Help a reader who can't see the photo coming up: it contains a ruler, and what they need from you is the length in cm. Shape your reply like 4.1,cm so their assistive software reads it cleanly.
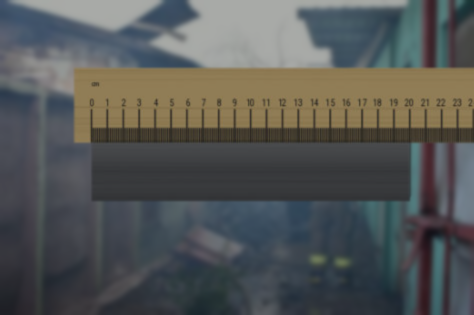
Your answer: 20,cm
